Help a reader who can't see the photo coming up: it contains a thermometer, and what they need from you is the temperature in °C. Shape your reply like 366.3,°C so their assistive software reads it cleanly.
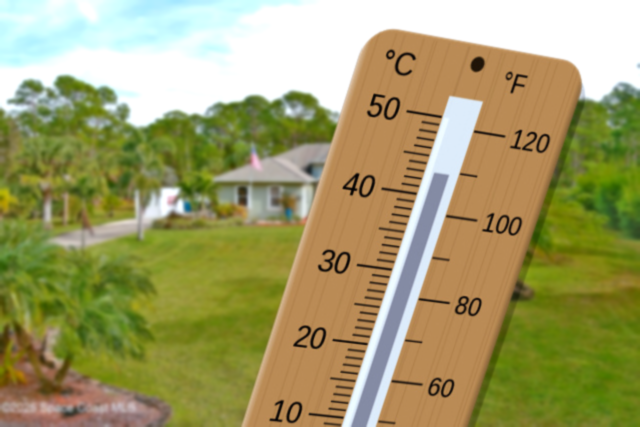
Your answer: 43,°C
